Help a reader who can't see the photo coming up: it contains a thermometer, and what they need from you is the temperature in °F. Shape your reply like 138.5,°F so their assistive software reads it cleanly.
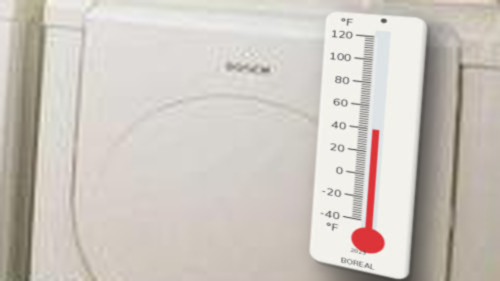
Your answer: 40,°F
